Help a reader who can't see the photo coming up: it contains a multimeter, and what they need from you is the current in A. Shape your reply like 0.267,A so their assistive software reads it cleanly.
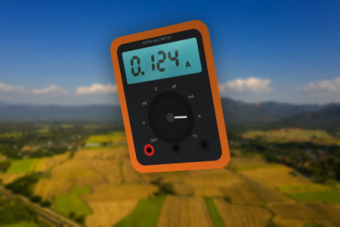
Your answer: 0.124,A
